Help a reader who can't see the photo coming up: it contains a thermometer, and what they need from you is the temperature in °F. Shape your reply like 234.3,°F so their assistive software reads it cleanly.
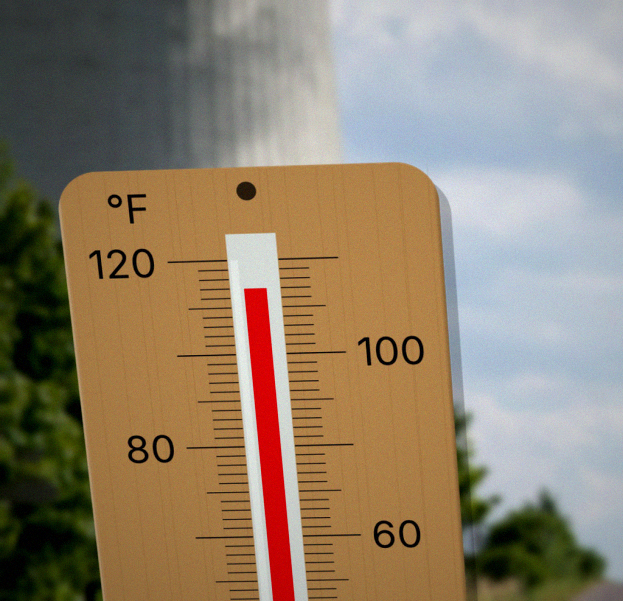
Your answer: 114,°F
